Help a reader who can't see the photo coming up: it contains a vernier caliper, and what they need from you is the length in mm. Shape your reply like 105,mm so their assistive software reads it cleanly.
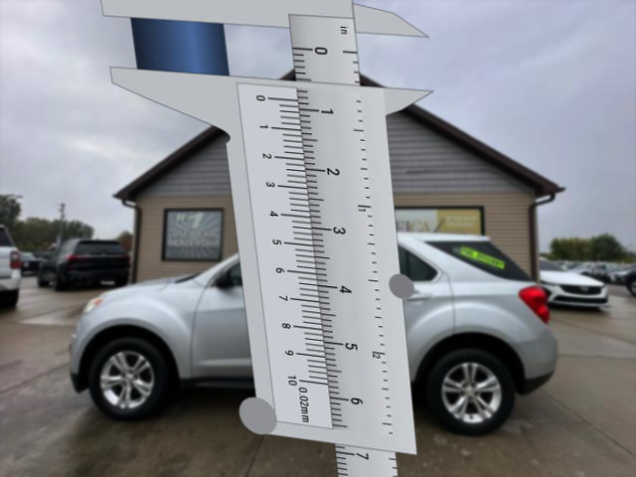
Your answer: 8.6,mm
